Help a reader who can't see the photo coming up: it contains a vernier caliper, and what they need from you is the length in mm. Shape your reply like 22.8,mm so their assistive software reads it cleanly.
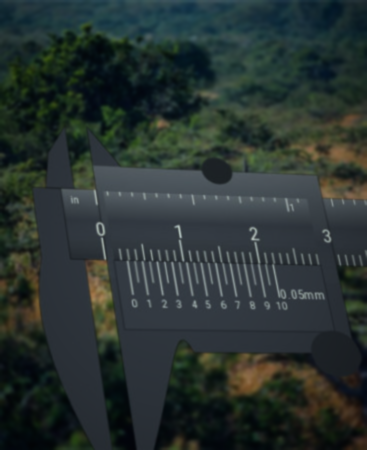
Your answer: 2.8,mm
